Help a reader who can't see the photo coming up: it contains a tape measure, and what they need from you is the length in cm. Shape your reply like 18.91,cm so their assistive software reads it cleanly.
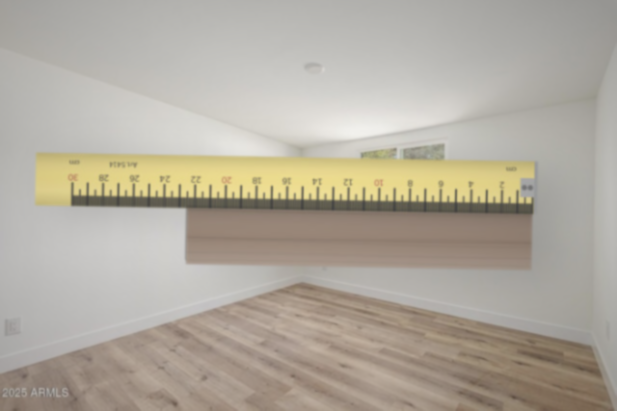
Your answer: 22.5,cm
